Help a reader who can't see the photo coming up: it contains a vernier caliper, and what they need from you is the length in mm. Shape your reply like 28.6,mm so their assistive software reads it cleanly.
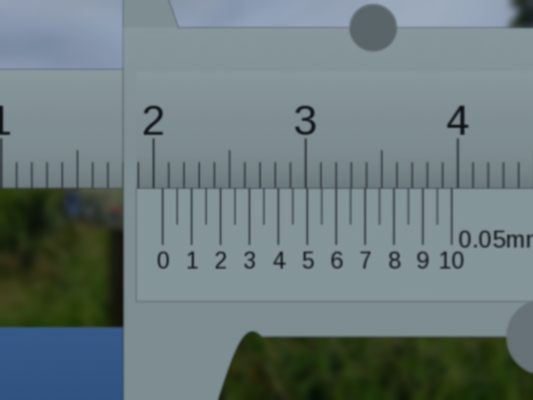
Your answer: 20.6,mm
